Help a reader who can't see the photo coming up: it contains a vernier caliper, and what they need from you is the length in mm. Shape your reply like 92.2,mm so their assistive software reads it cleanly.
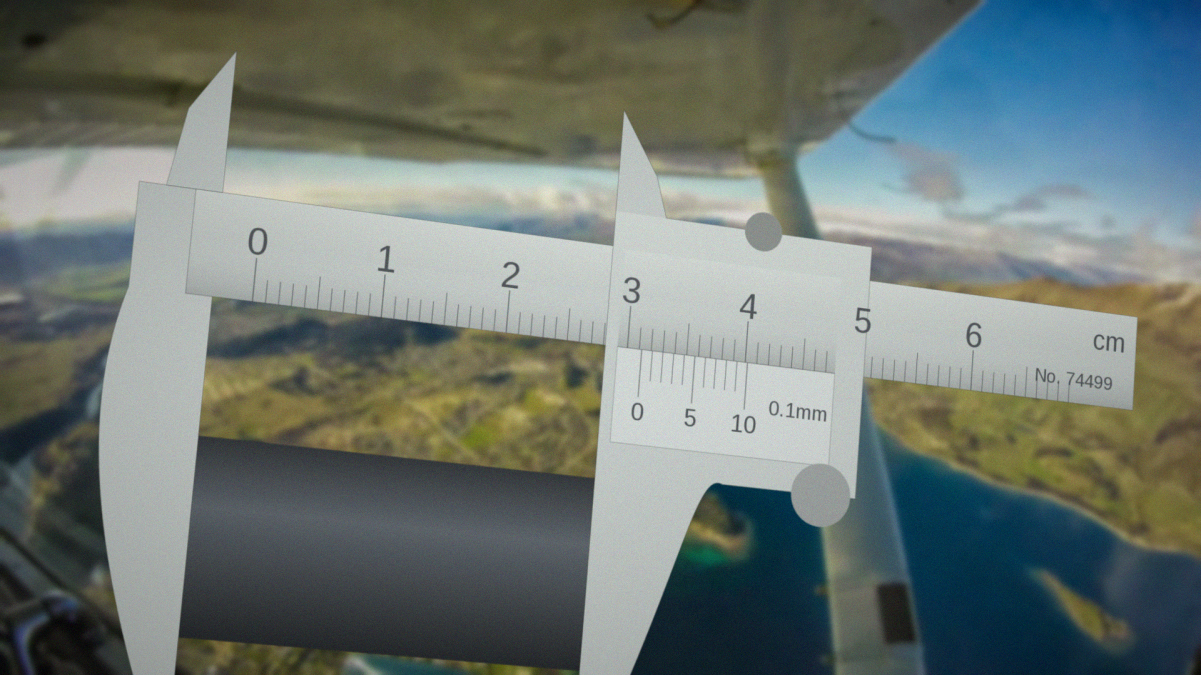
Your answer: 31.2,mm
